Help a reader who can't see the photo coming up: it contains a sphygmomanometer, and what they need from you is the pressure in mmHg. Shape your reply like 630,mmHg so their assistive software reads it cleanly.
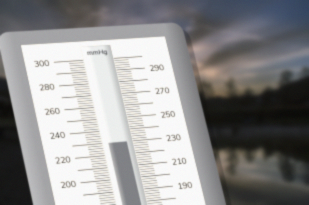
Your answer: 230,mmHg
